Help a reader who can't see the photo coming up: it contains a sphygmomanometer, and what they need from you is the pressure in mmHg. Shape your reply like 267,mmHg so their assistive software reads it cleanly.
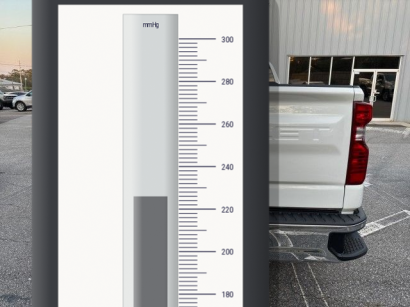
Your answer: 226,mmHg
